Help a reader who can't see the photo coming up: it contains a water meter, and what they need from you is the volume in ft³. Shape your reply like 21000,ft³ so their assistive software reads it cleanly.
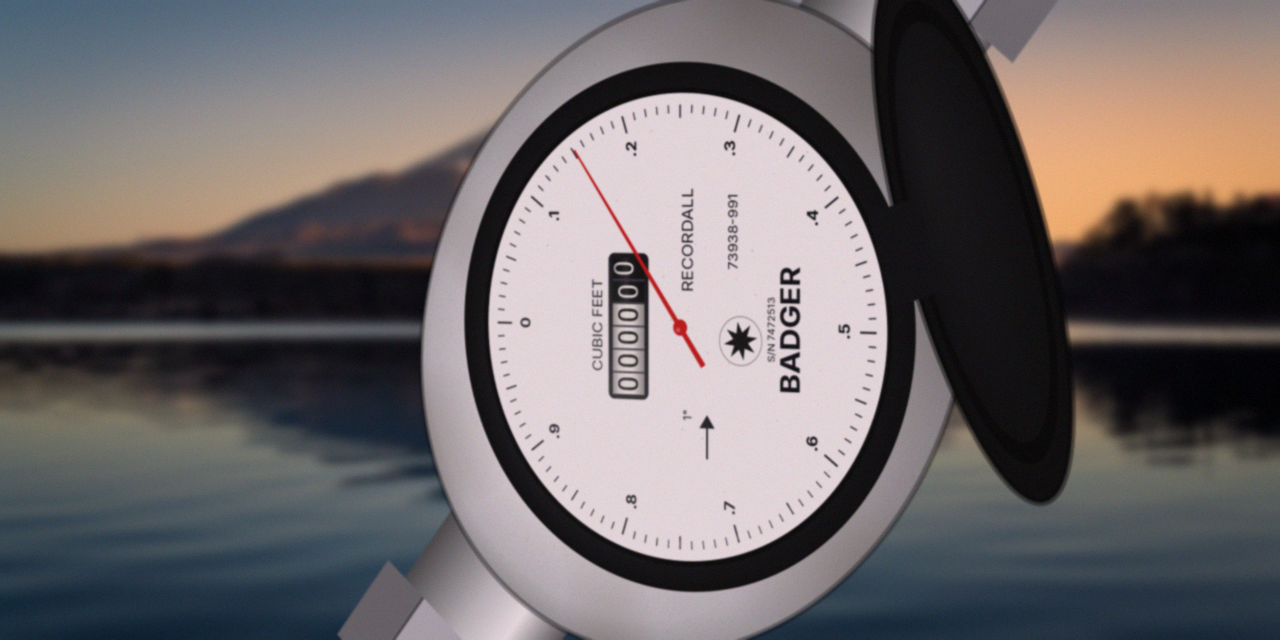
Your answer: 0.15,ft³
